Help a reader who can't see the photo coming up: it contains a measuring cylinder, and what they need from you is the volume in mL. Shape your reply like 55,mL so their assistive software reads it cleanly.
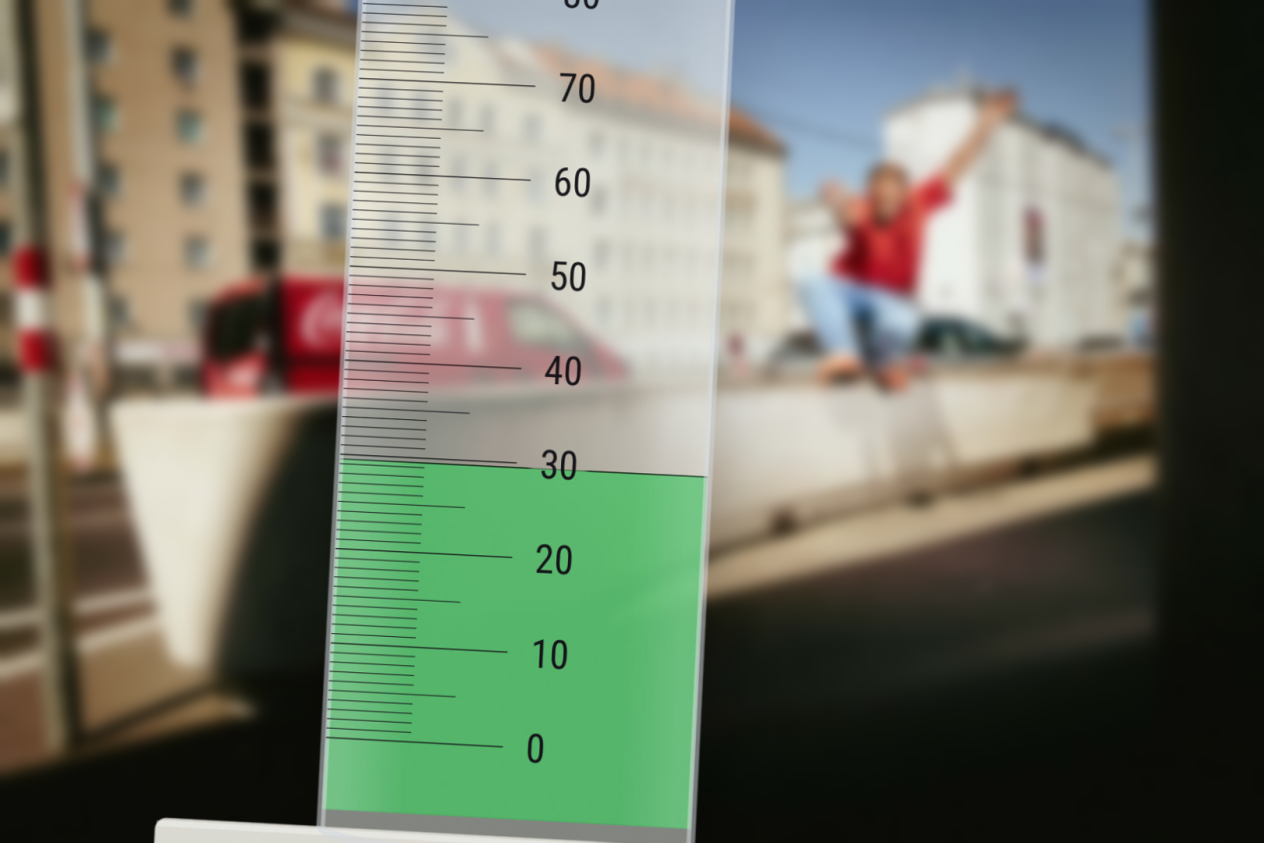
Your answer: 29.5,mL
